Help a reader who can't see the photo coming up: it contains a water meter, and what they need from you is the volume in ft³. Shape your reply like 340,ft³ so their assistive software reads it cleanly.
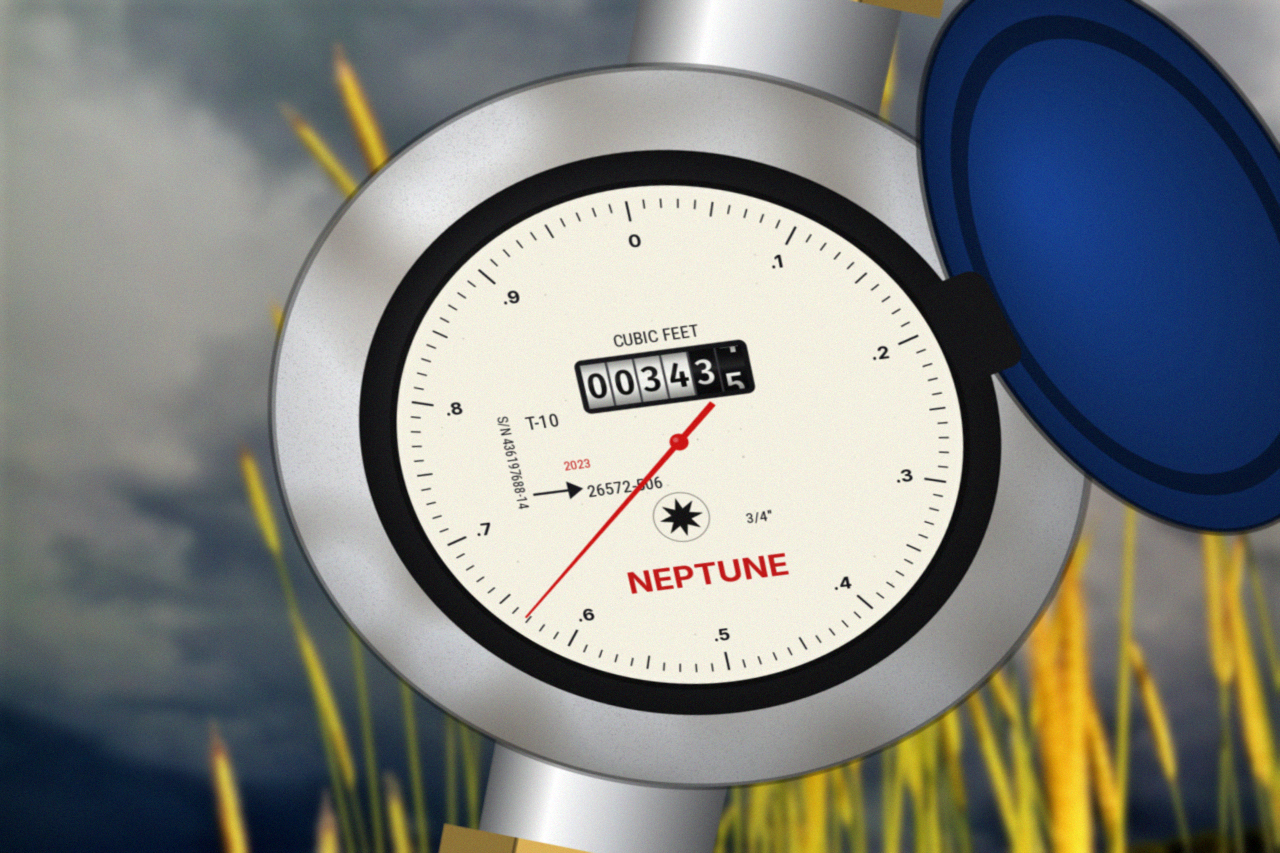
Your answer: 3434.63,ft³
